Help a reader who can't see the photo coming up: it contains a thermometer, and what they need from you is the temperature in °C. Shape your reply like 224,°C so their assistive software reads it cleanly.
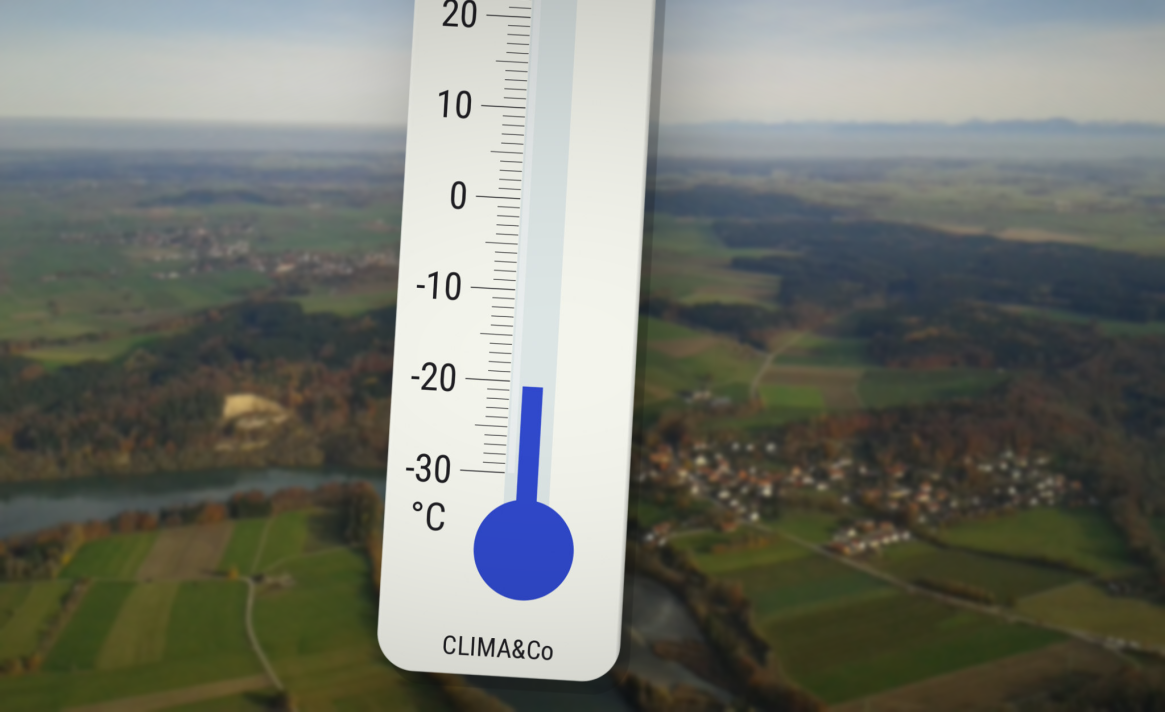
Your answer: -20.5,°C
